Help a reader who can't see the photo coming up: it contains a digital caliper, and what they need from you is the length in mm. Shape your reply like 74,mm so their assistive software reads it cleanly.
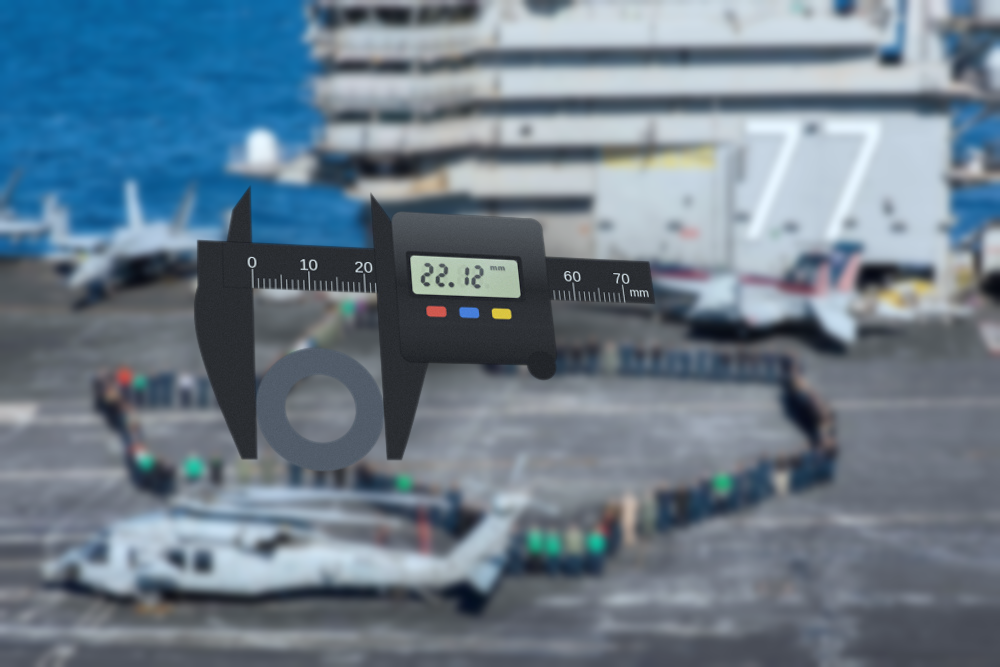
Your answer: 22.12,mm
